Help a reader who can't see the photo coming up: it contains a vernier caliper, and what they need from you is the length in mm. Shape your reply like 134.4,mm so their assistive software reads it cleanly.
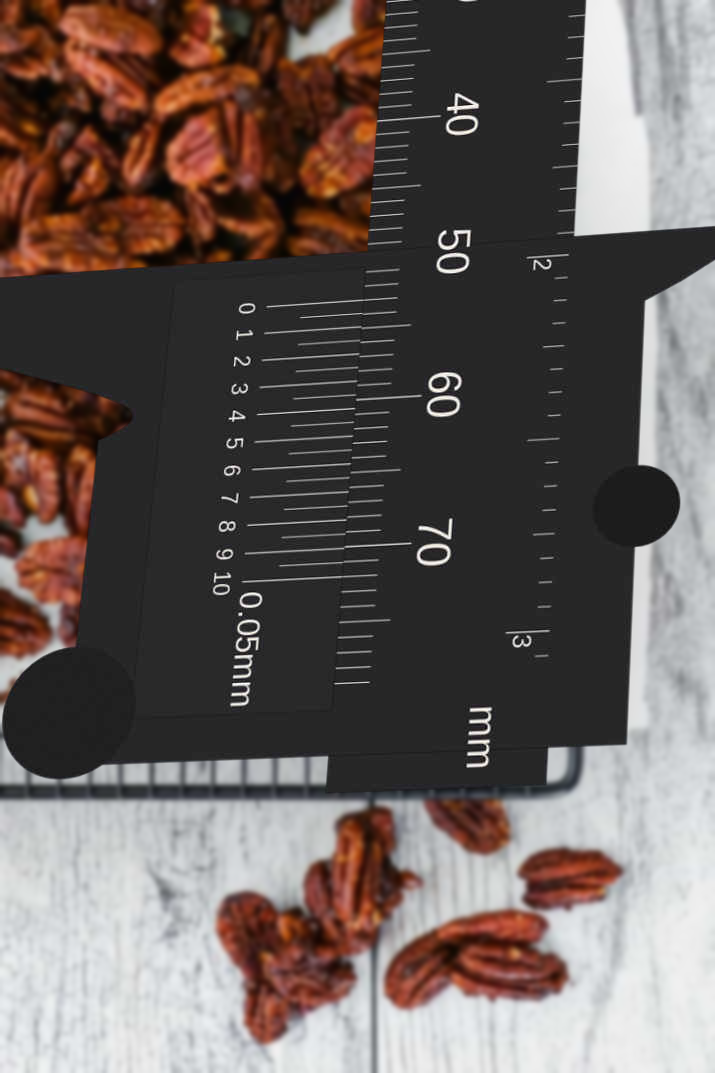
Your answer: 53.0,mm
